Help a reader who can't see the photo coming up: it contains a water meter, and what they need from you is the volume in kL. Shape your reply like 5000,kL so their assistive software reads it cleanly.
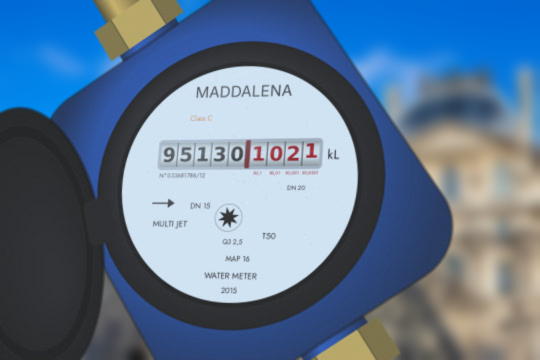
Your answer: 95130.1021,kL
